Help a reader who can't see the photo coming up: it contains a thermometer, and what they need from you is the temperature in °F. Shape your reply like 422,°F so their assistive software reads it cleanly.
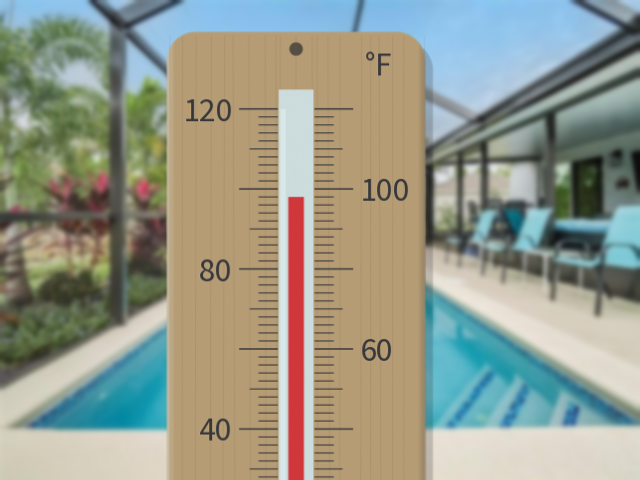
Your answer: 98,°F
